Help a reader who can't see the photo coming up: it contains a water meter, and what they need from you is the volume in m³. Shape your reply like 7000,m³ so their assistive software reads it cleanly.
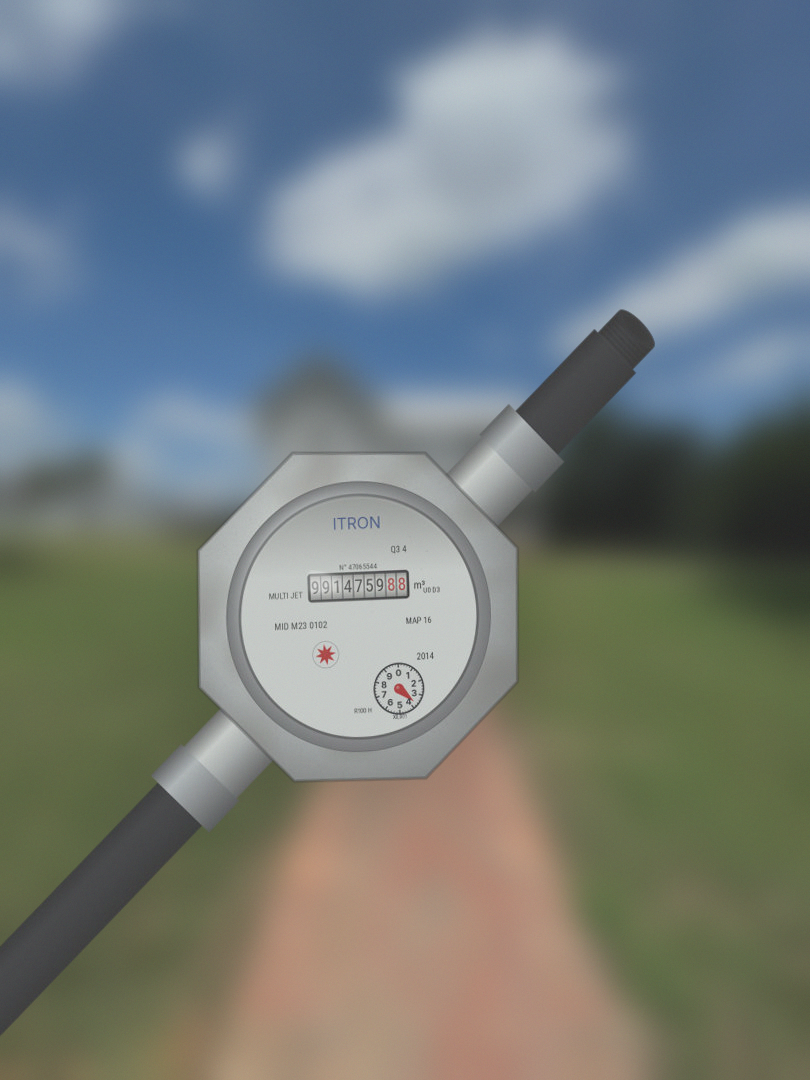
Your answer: 9914759.883,m³
